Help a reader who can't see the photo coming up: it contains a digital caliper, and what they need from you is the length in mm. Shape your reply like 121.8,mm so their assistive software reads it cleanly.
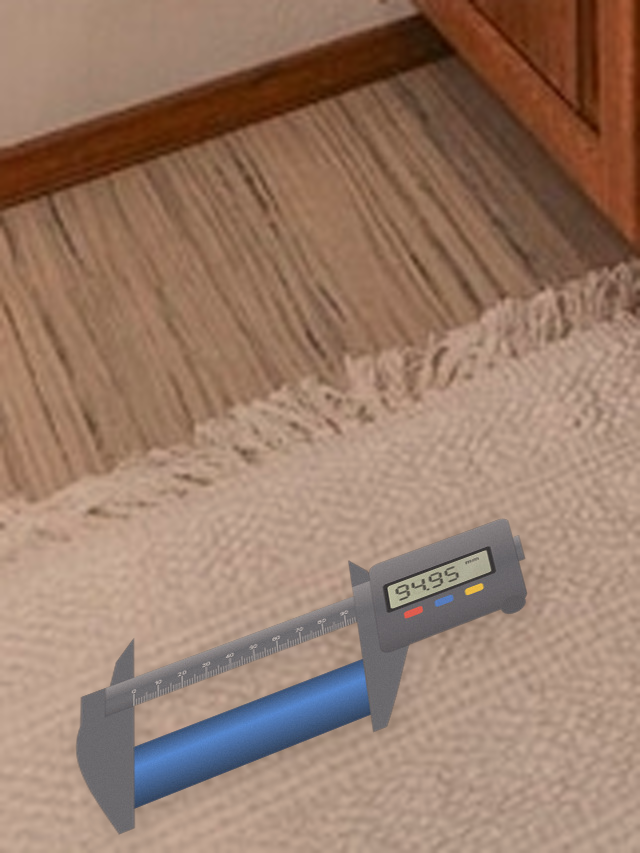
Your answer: 94.95,mm
